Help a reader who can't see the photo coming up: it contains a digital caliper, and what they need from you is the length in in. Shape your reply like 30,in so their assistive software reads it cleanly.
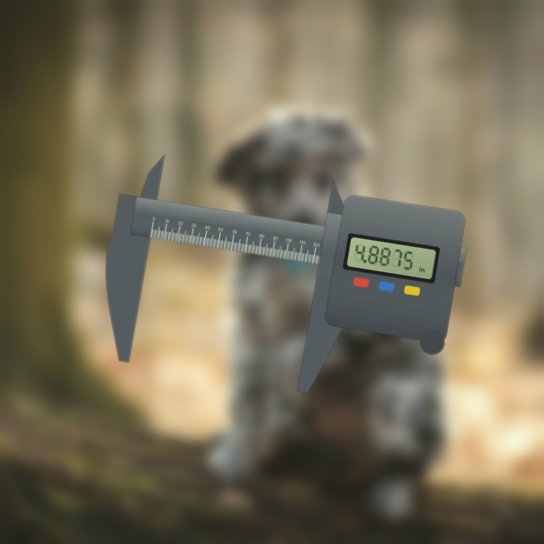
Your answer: 4.8875,in
